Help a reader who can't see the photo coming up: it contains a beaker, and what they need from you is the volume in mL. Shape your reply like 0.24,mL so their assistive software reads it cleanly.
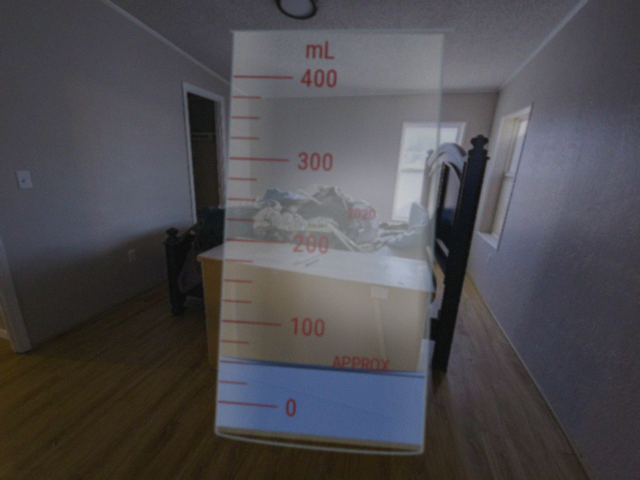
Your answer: 50,mL
